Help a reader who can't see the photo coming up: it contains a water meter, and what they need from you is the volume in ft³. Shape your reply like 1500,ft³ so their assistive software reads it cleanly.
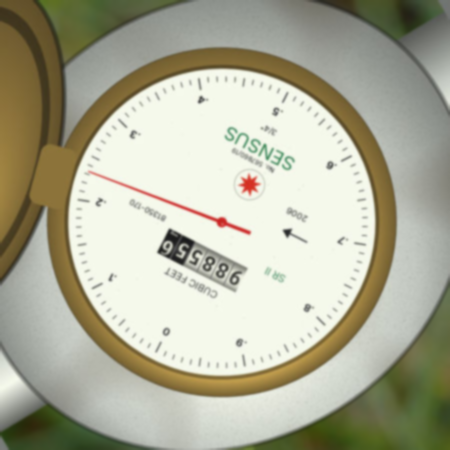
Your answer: 988556.23,ft³
